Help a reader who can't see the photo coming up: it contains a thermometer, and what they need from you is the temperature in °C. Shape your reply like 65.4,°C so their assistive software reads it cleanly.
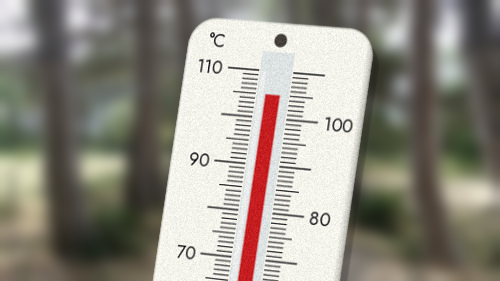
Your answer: 105,°C
